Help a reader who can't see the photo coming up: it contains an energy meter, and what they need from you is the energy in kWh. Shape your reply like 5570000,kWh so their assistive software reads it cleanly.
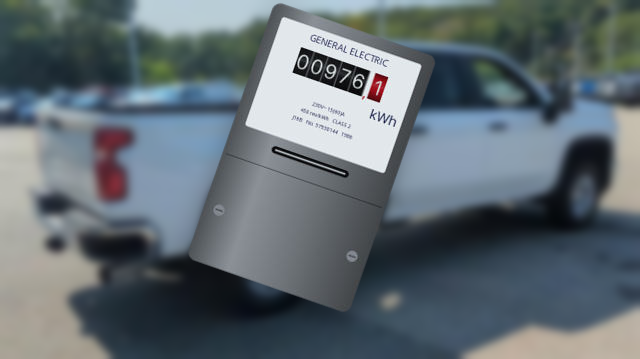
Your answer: 976.1,kWh
